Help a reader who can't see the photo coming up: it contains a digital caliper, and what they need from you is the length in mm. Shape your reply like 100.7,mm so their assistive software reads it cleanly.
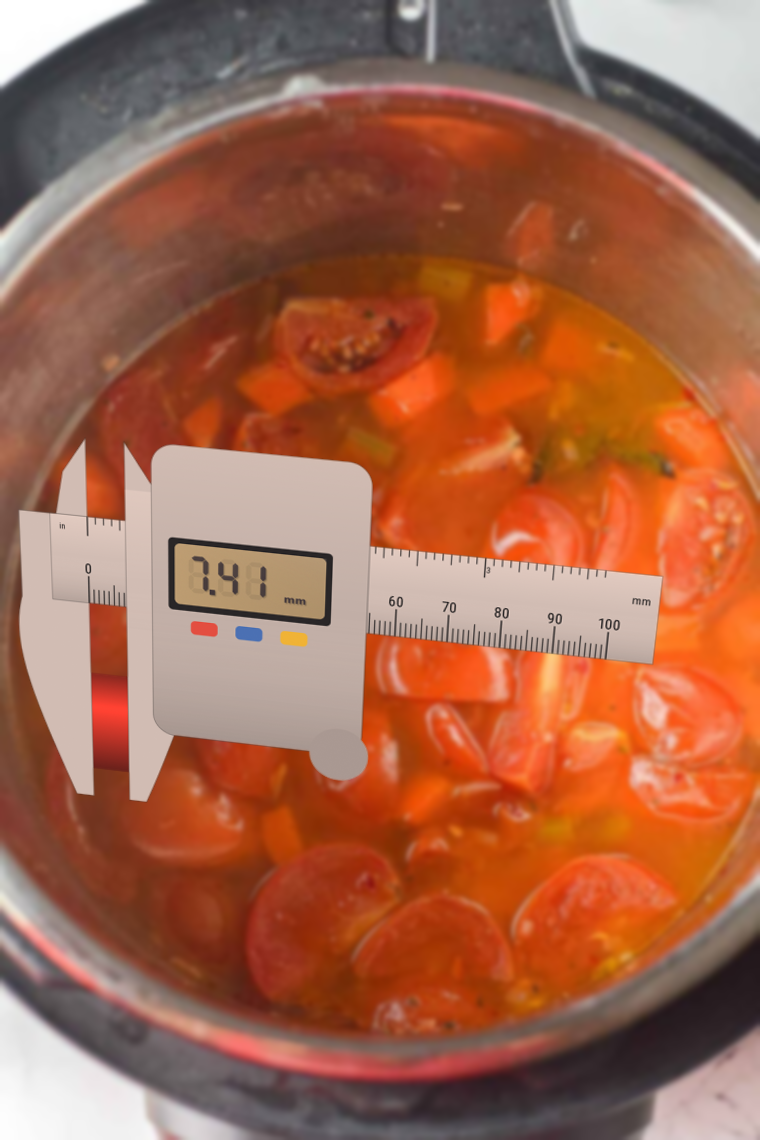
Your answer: 7.41,mm
